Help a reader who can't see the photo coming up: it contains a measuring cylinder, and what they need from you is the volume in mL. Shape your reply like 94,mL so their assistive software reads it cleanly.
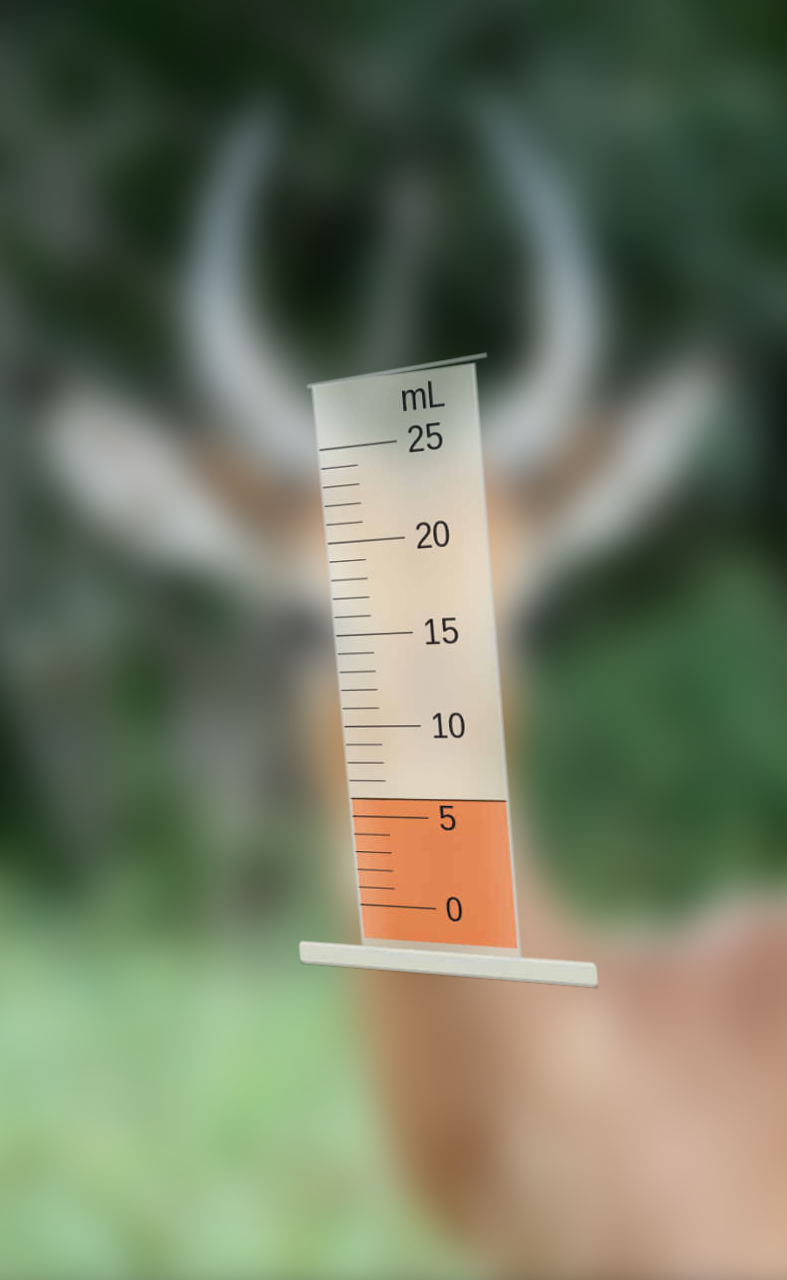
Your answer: 6,mL
